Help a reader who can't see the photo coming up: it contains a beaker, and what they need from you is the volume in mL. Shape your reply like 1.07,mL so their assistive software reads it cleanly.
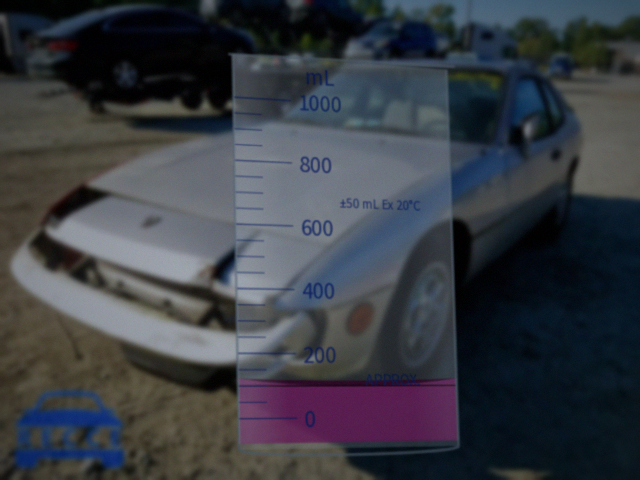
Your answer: 100,mL
